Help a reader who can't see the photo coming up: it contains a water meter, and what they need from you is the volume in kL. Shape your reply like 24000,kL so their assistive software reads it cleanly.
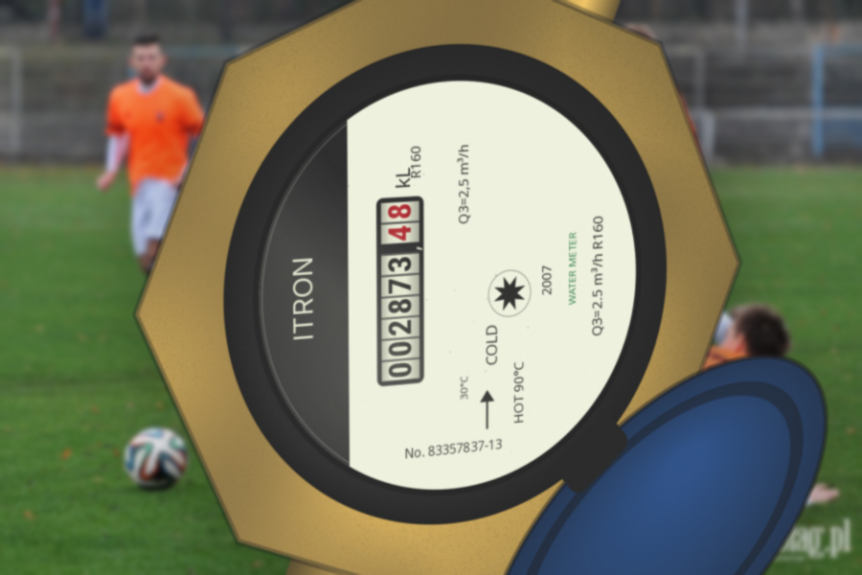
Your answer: 2873.48,kL
